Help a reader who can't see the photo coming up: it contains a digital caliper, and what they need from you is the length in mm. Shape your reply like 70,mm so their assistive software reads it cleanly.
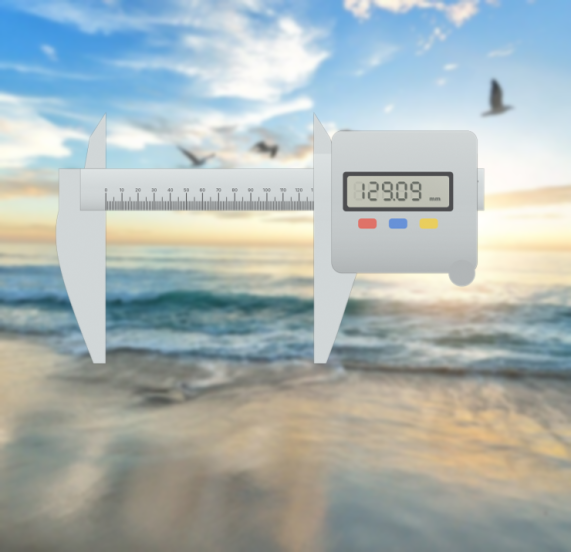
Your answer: 129.09,mm
